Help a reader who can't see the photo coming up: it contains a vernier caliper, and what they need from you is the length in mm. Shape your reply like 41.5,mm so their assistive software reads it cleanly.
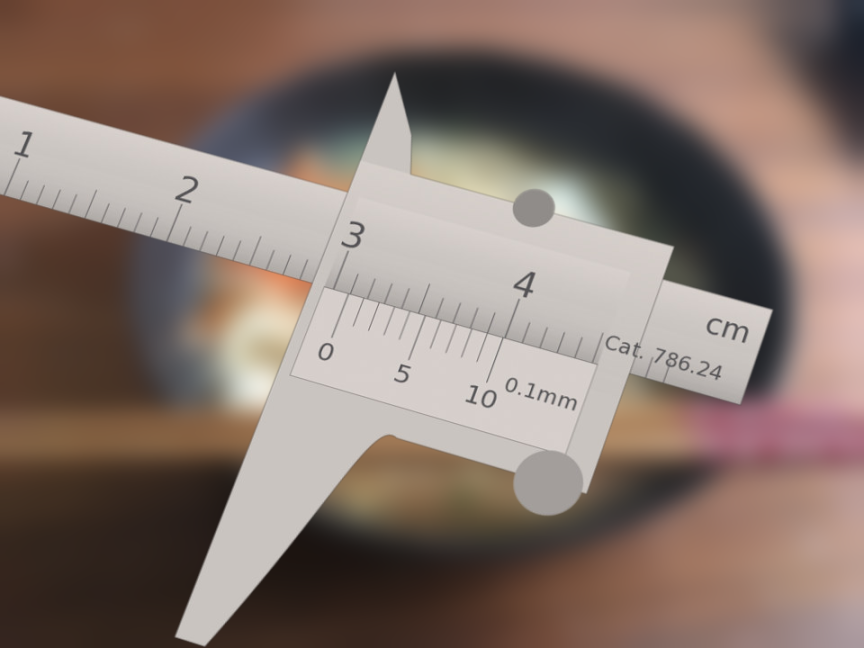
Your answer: 30.9,mm
